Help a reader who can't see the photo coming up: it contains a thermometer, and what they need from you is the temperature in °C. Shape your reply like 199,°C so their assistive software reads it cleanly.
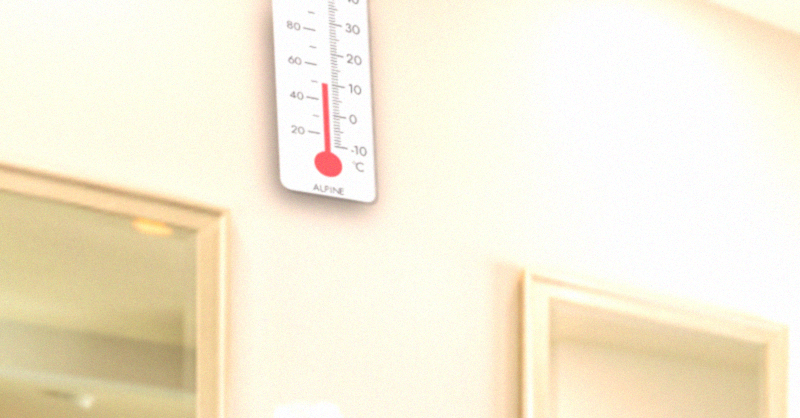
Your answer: 10,°C
